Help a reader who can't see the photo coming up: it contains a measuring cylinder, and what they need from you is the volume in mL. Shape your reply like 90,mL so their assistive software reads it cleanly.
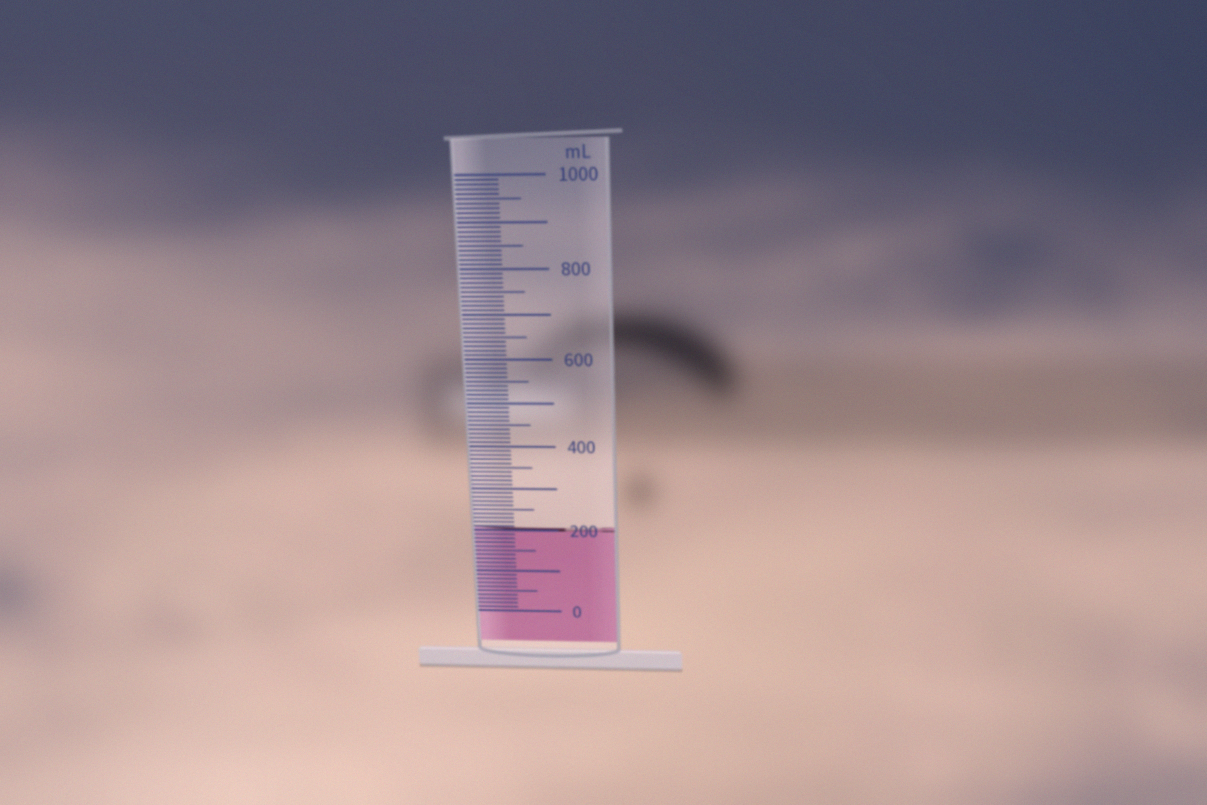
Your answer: 200,mL
